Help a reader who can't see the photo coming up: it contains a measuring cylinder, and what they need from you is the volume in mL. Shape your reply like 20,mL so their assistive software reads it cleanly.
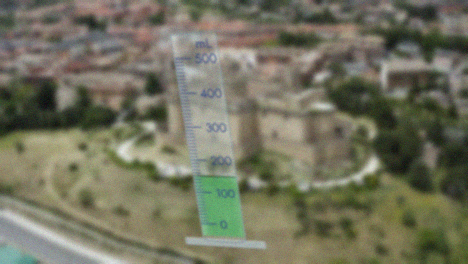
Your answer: 150,mL
